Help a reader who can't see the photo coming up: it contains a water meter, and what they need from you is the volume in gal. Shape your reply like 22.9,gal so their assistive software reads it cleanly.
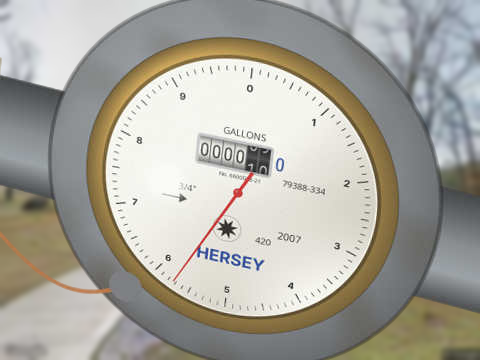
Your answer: 95.7,gal
